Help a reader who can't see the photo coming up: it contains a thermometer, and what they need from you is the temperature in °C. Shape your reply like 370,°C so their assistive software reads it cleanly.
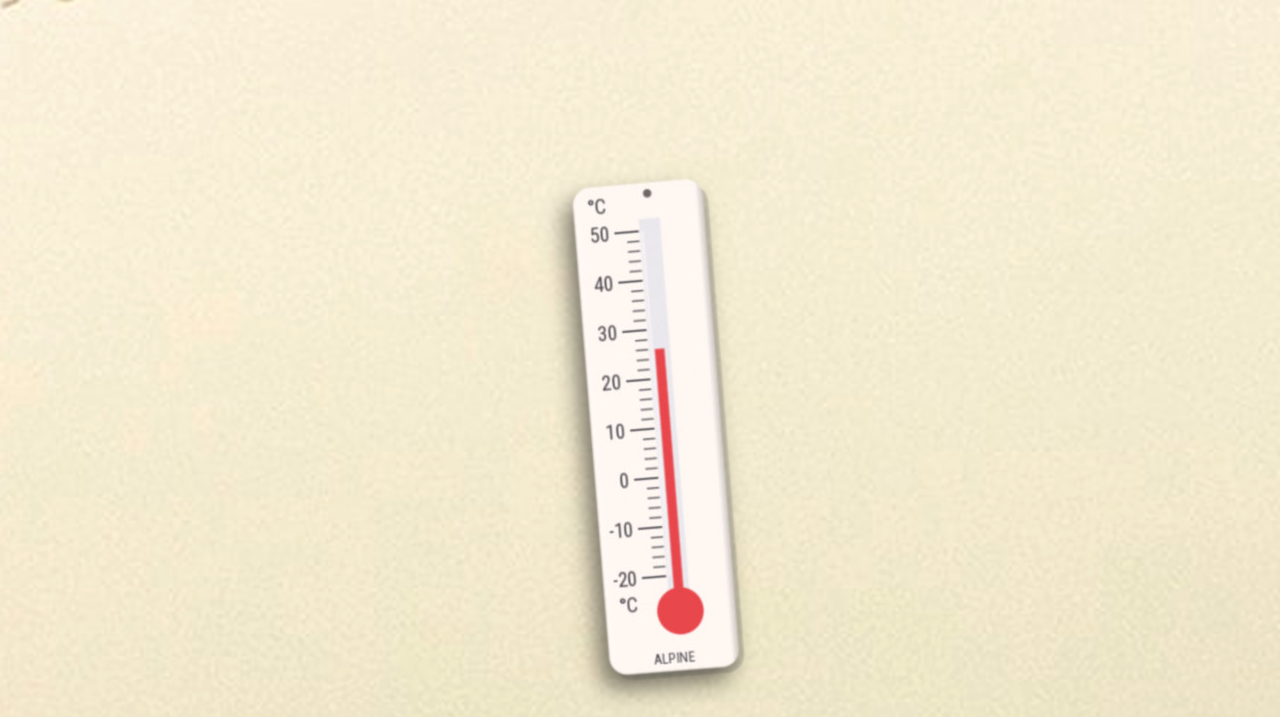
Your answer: 26,°C
